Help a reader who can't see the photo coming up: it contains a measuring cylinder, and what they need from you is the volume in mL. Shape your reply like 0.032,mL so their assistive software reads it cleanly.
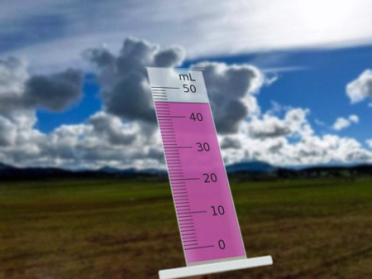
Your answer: 45,mL
